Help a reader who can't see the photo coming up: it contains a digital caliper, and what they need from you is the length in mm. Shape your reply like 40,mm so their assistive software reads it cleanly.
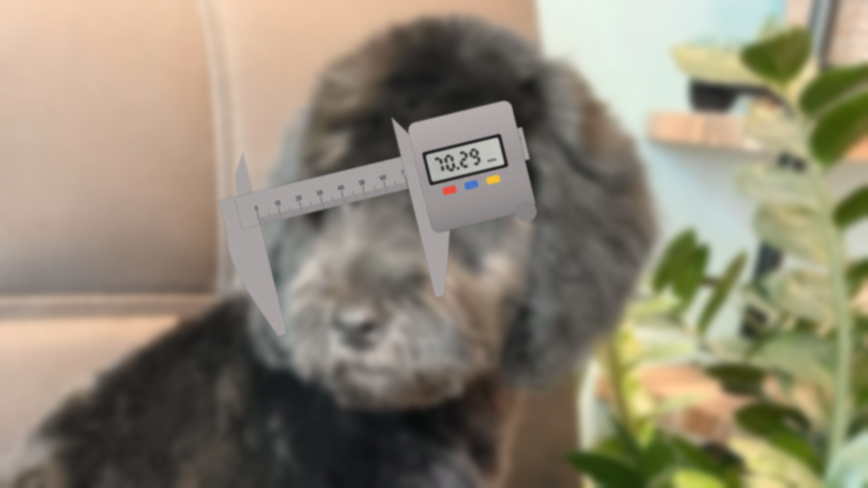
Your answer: 70.29,mm
